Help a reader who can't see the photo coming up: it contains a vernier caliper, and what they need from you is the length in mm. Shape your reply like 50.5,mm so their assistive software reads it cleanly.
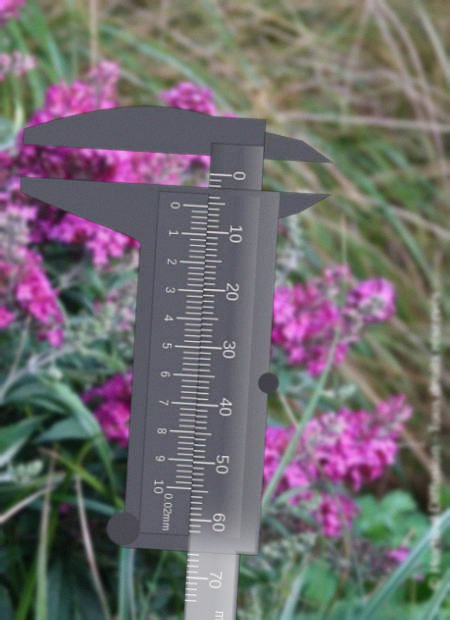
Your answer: 5.6,mm
